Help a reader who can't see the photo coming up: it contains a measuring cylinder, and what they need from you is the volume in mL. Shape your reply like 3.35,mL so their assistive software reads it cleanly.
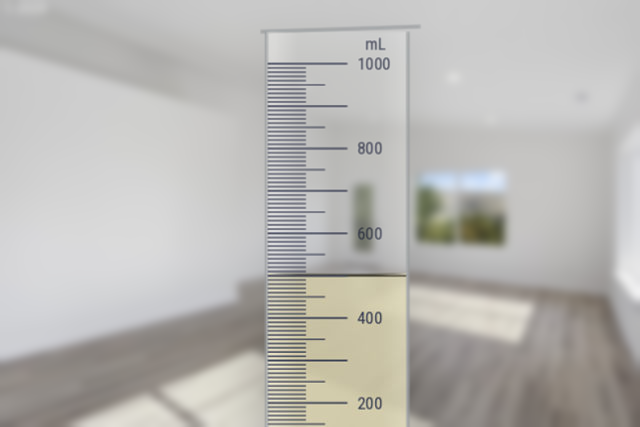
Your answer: 500,mL
